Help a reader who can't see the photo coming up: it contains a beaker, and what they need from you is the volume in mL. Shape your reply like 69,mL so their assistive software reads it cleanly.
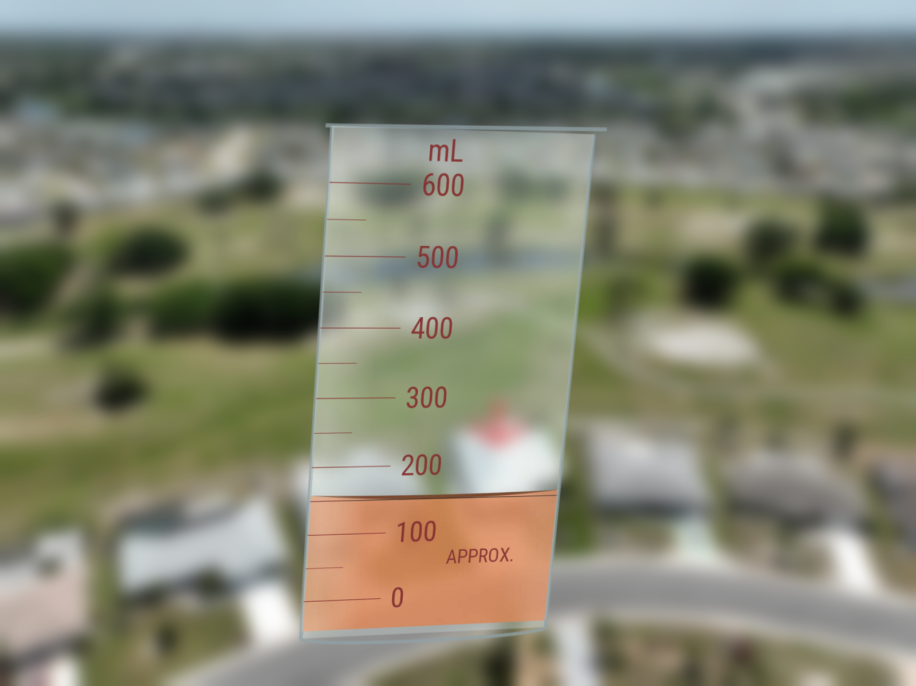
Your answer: 150,mL
